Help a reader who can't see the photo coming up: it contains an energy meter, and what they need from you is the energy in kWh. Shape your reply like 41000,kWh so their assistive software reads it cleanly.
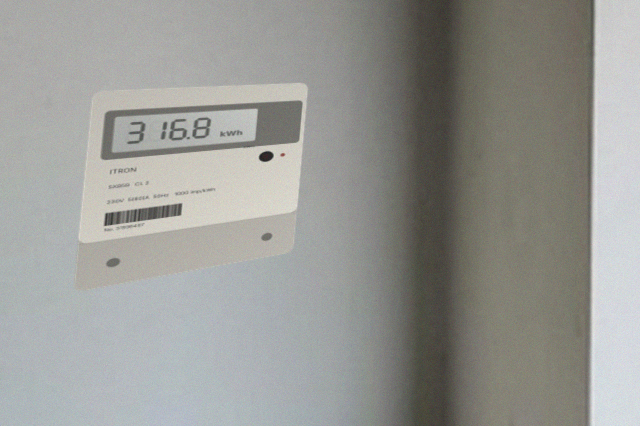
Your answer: 316.8,kWh
